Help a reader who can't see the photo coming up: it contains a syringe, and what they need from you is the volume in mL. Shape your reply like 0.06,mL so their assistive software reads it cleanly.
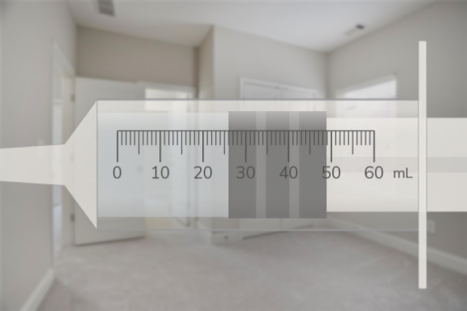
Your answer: 26,mL
